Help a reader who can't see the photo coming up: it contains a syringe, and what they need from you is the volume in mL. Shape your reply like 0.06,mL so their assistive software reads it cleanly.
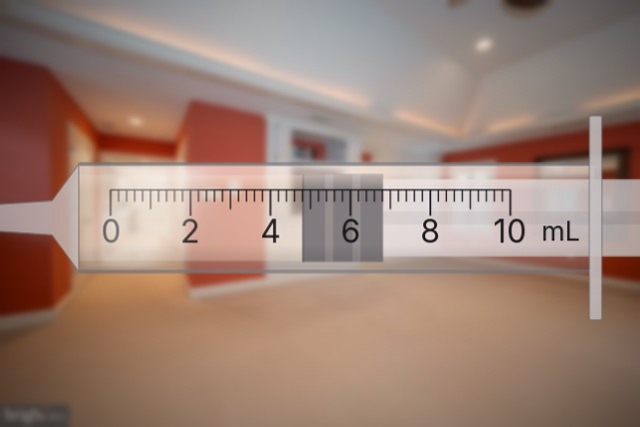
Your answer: 4.8,mL
